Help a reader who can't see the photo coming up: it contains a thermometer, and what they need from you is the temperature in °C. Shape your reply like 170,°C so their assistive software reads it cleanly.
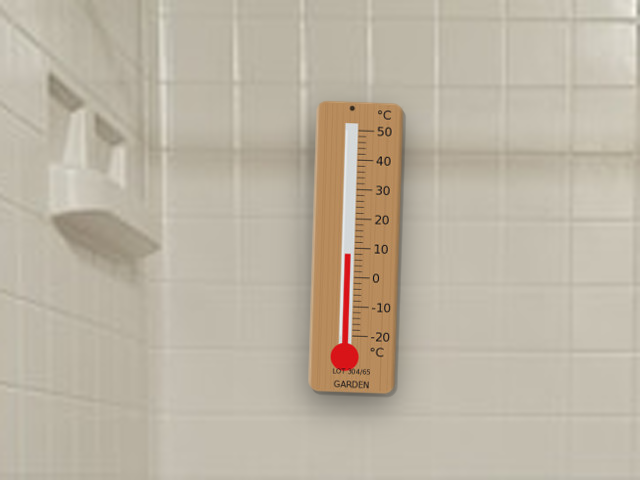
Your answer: 8,°C
